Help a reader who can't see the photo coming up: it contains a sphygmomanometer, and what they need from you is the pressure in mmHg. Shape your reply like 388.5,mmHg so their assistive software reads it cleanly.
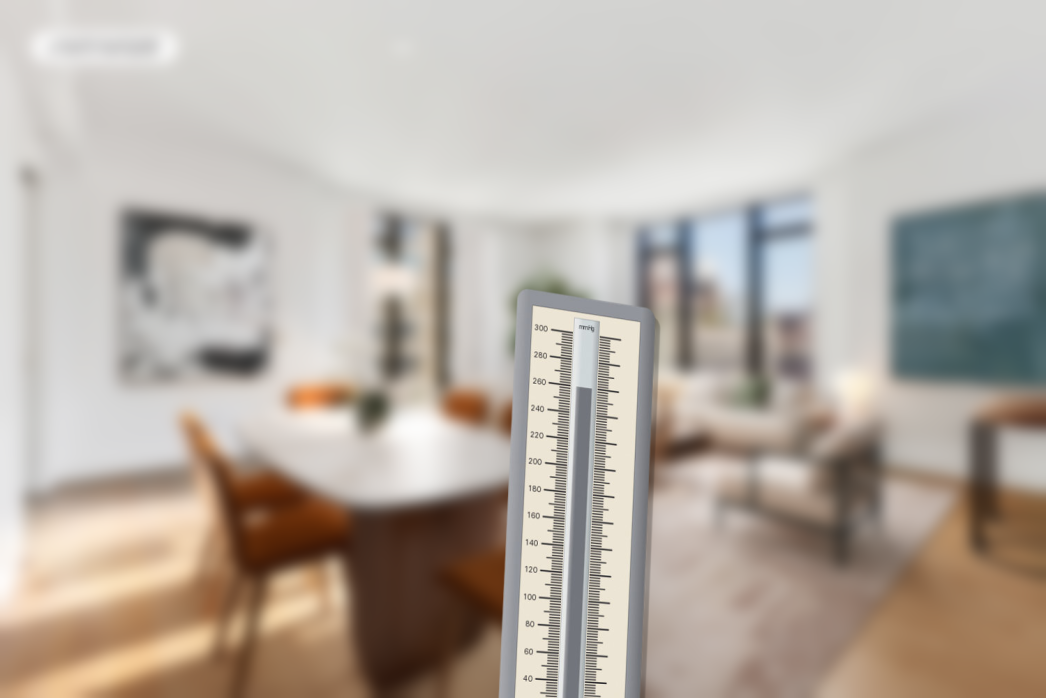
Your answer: 260,mmHg
